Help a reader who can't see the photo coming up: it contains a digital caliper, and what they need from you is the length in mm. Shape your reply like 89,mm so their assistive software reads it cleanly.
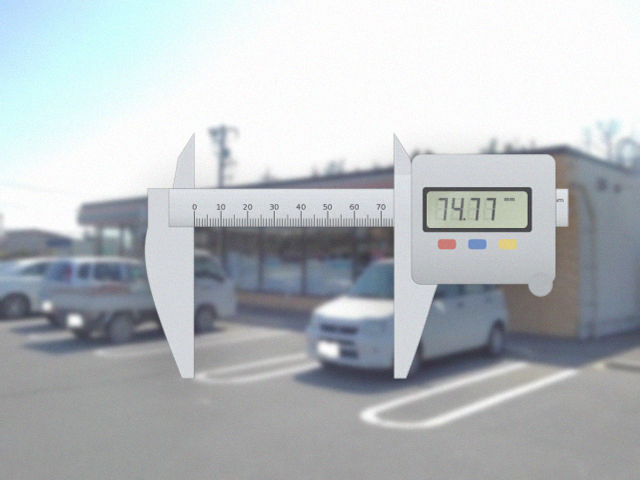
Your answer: 74.77,mm
